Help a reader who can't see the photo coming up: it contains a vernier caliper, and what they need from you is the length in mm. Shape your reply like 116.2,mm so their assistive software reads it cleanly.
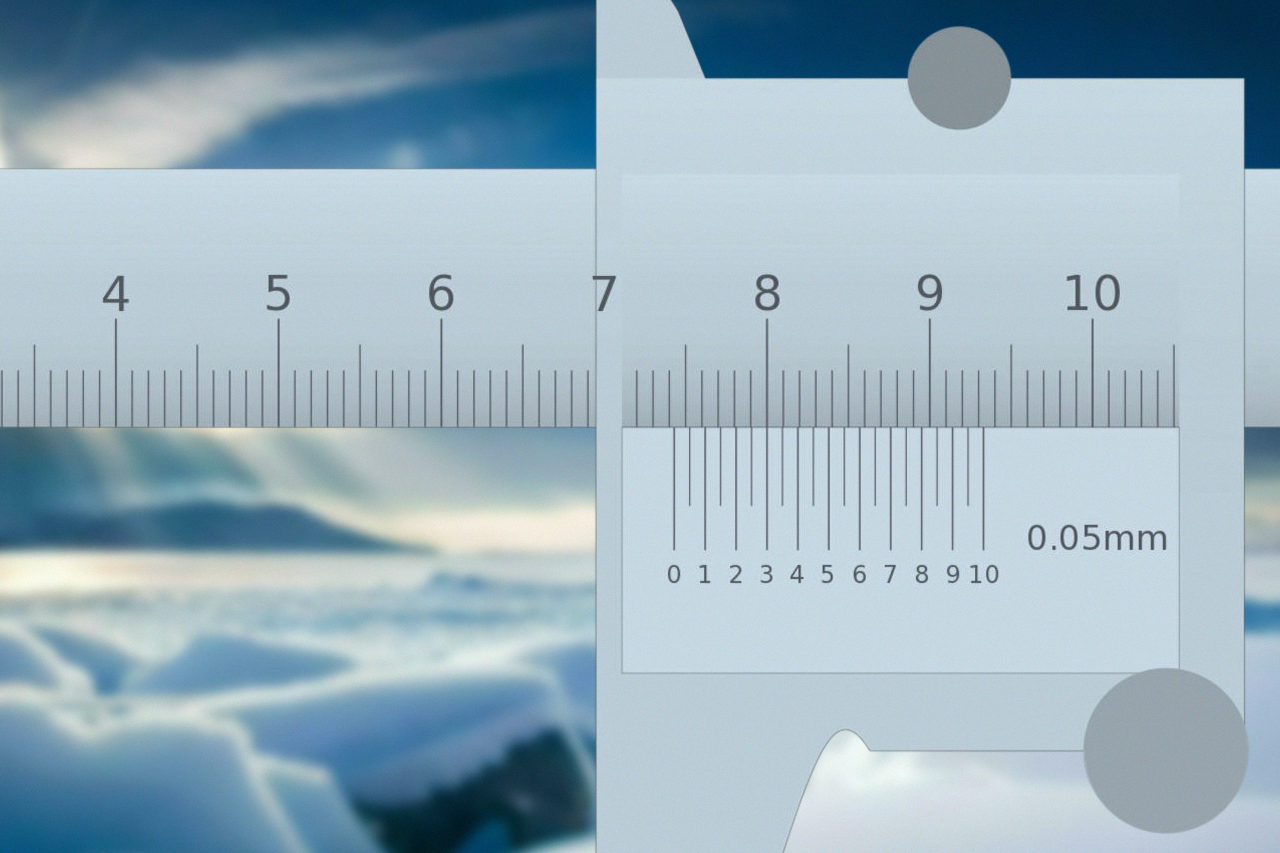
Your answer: 74.3,mm
